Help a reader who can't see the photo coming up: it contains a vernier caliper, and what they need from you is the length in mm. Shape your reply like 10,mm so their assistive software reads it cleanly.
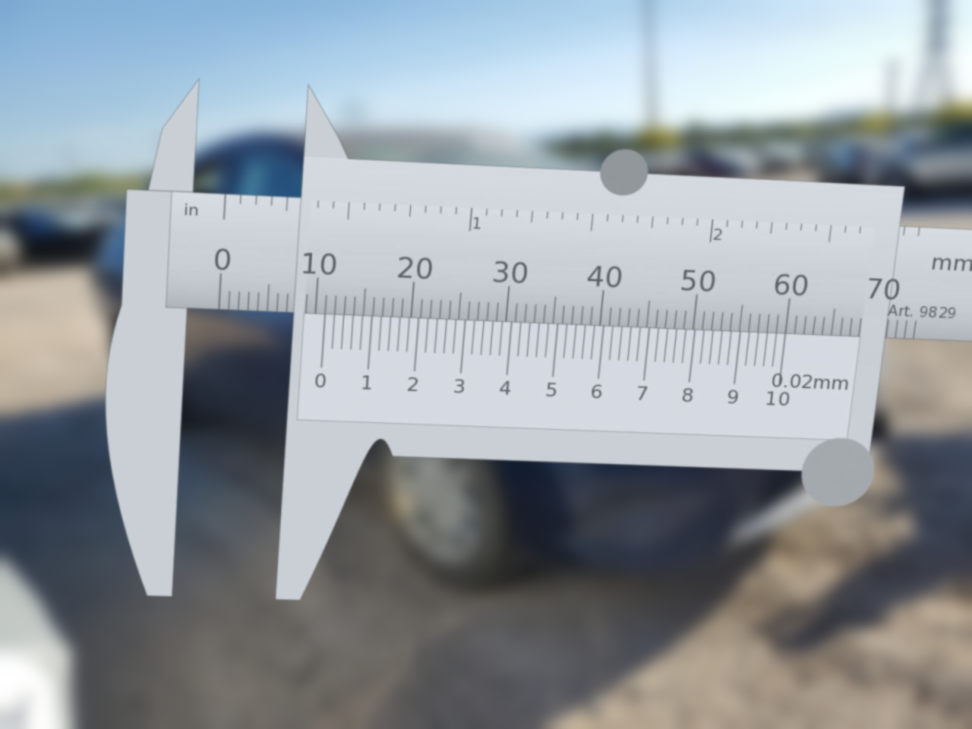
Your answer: 11.0,mm
